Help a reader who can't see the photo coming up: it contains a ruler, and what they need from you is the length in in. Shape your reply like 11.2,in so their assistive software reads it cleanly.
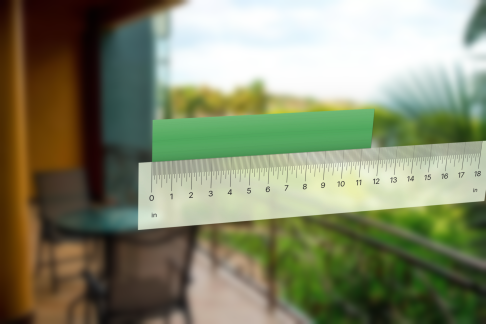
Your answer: 11.5,in
